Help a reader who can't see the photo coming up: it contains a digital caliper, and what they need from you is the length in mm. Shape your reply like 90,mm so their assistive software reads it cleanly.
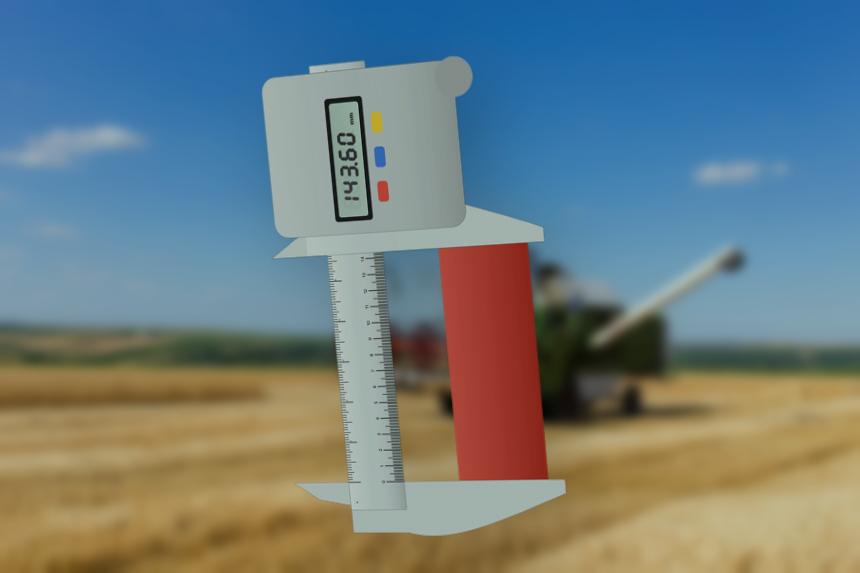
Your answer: 143.60,mm
